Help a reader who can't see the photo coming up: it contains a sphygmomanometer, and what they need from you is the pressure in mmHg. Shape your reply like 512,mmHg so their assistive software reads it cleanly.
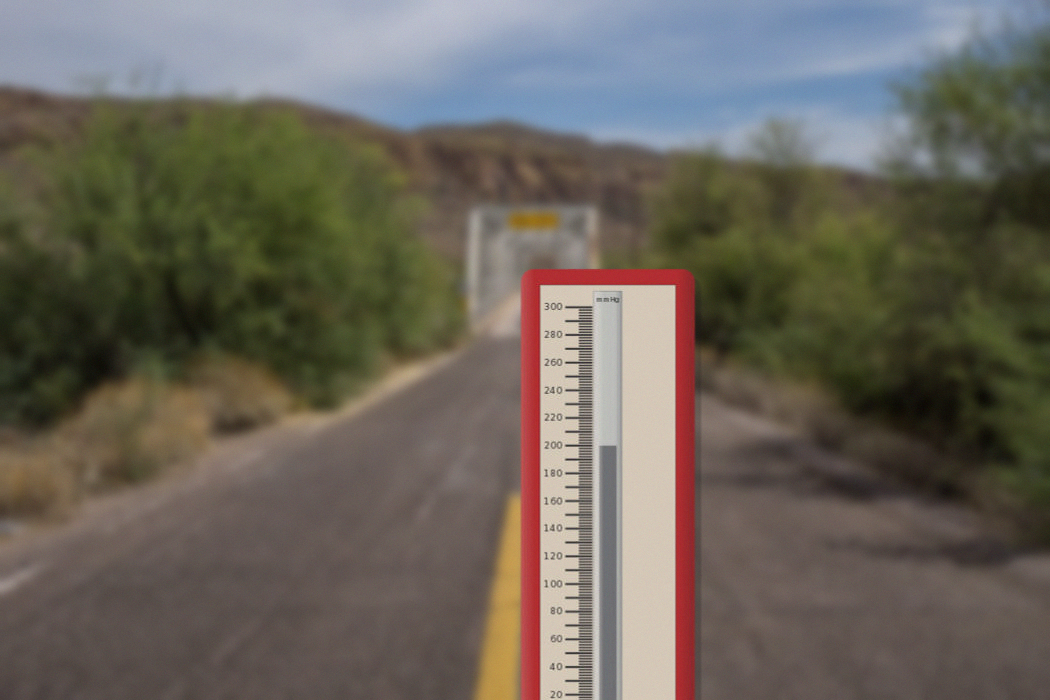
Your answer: 200,mmHg
